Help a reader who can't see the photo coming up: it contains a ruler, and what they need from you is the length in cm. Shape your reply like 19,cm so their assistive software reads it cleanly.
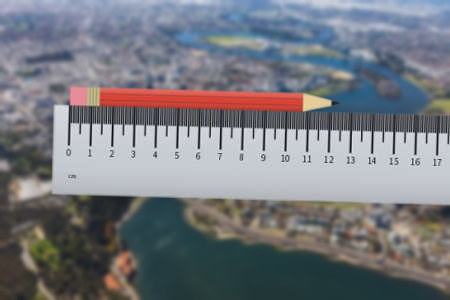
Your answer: 12.5,cm
